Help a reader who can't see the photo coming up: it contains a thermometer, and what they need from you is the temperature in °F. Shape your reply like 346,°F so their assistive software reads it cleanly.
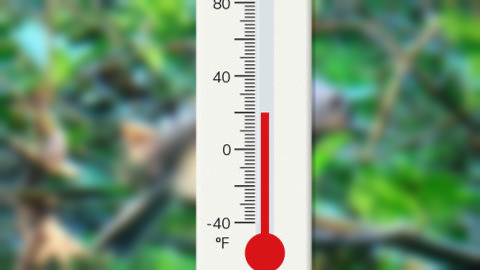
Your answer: 20,°F
